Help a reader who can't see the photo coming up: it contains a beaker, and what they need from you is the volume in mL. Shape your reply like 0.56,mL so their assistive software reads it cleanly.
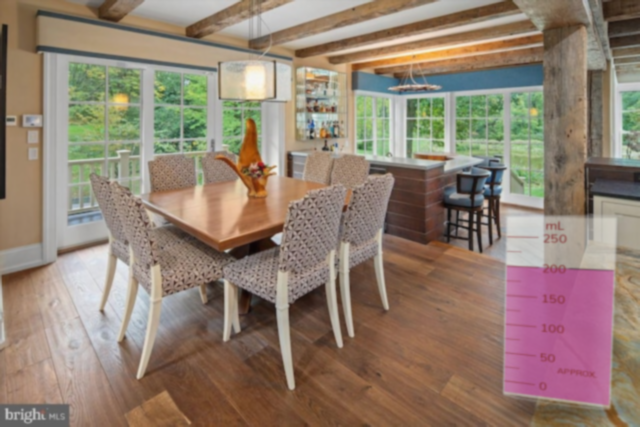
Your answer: 200,mL
